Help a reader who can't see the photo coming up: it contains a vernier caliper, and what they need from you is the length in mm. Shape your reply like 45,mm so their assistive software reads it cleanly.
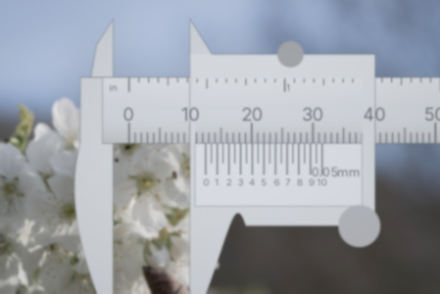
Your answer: 12.5,mm
